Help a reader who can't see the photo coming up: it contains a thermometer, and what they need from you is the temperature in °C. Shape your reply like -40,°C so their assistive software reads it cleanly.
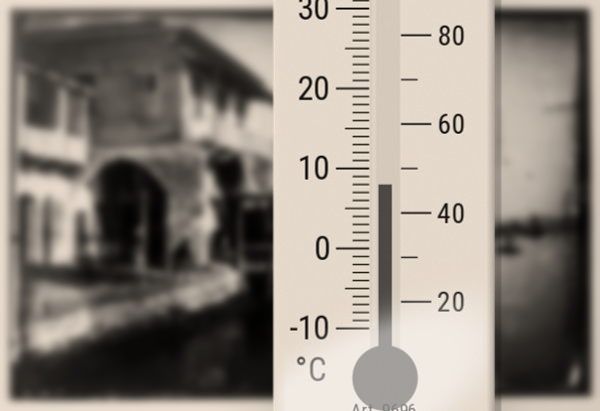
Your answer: 8,°C
